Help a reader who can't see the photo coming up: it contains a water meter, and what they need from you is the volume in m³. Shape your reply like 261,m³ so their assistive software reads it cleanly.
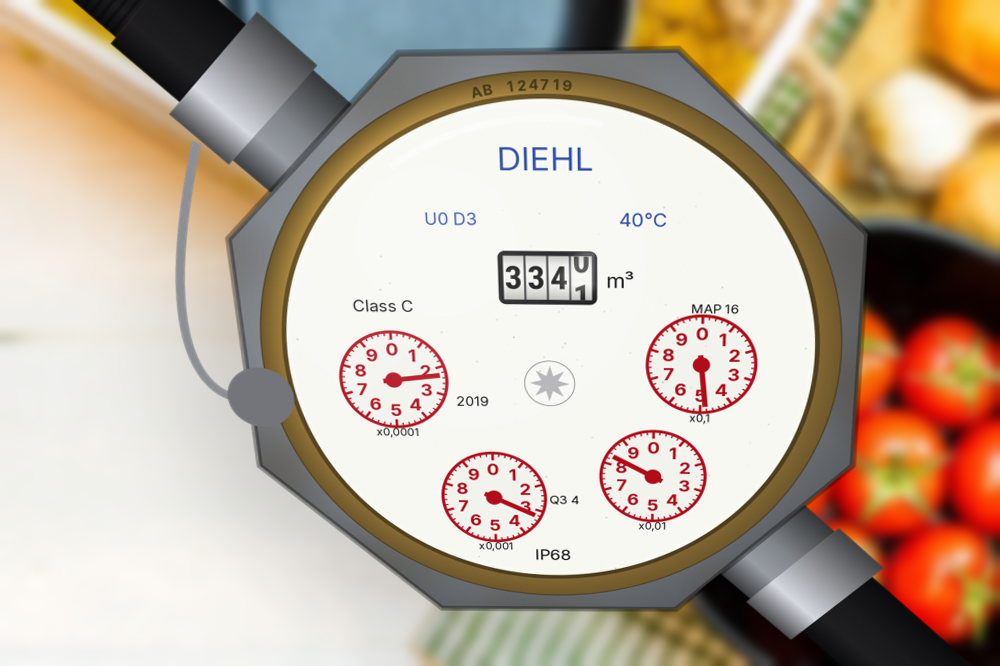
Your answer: 3340.4832,m³
